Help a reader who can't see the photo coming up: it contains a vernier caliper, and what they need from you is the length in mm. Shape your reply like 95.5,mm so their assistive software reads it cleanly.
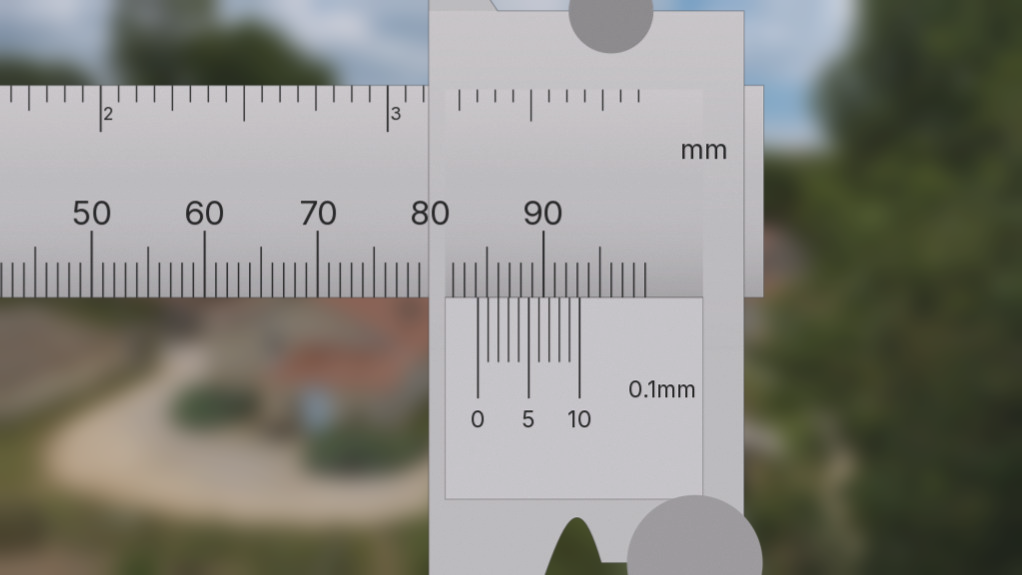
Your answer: 84.2,mm
